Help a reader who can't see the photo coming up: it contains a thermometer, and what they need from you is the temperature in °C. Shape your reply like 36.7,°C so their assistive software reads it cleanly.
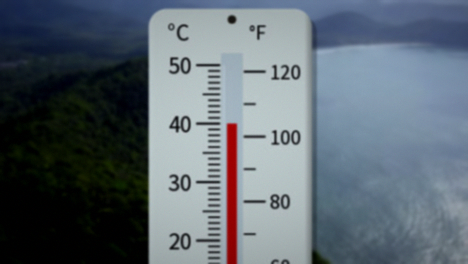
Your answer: 40,°C
